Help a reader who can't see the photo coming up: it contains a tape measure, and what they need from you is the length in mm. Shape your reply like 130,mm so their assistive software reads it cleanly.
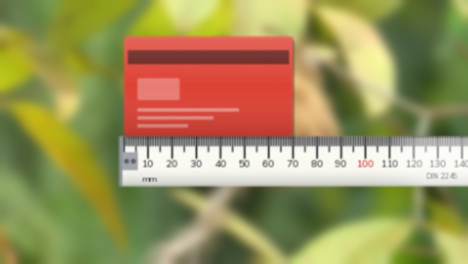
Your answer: 70,mm
